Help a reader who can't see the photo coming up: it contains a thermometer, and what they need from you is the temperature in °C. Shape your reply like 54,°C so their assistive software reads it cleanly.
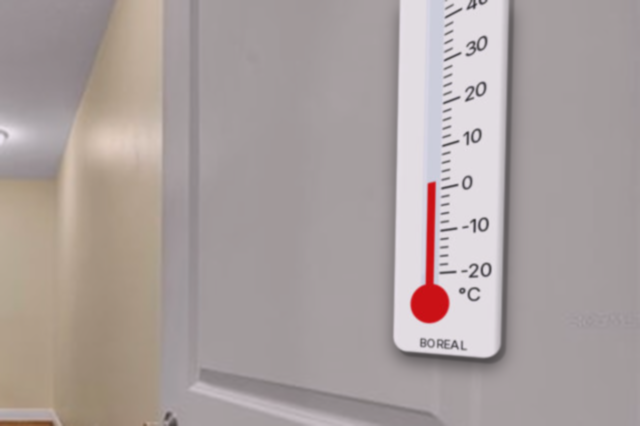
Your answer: 2,°C
